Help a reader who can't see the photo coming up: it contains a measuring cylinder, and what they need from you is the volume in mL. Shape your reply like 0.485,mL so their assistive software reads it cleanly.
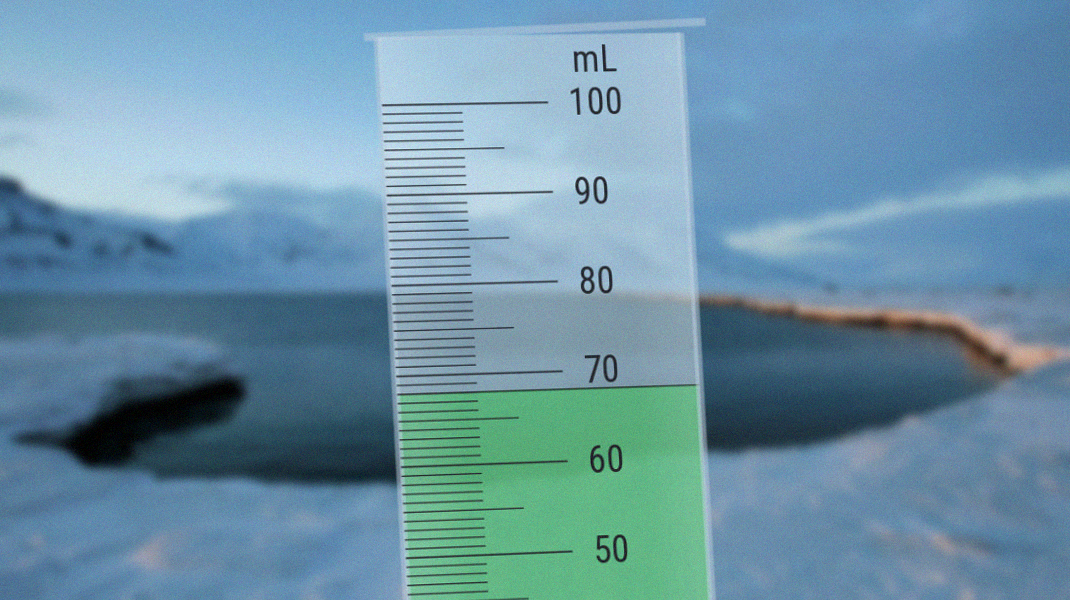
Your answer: 68,mL
